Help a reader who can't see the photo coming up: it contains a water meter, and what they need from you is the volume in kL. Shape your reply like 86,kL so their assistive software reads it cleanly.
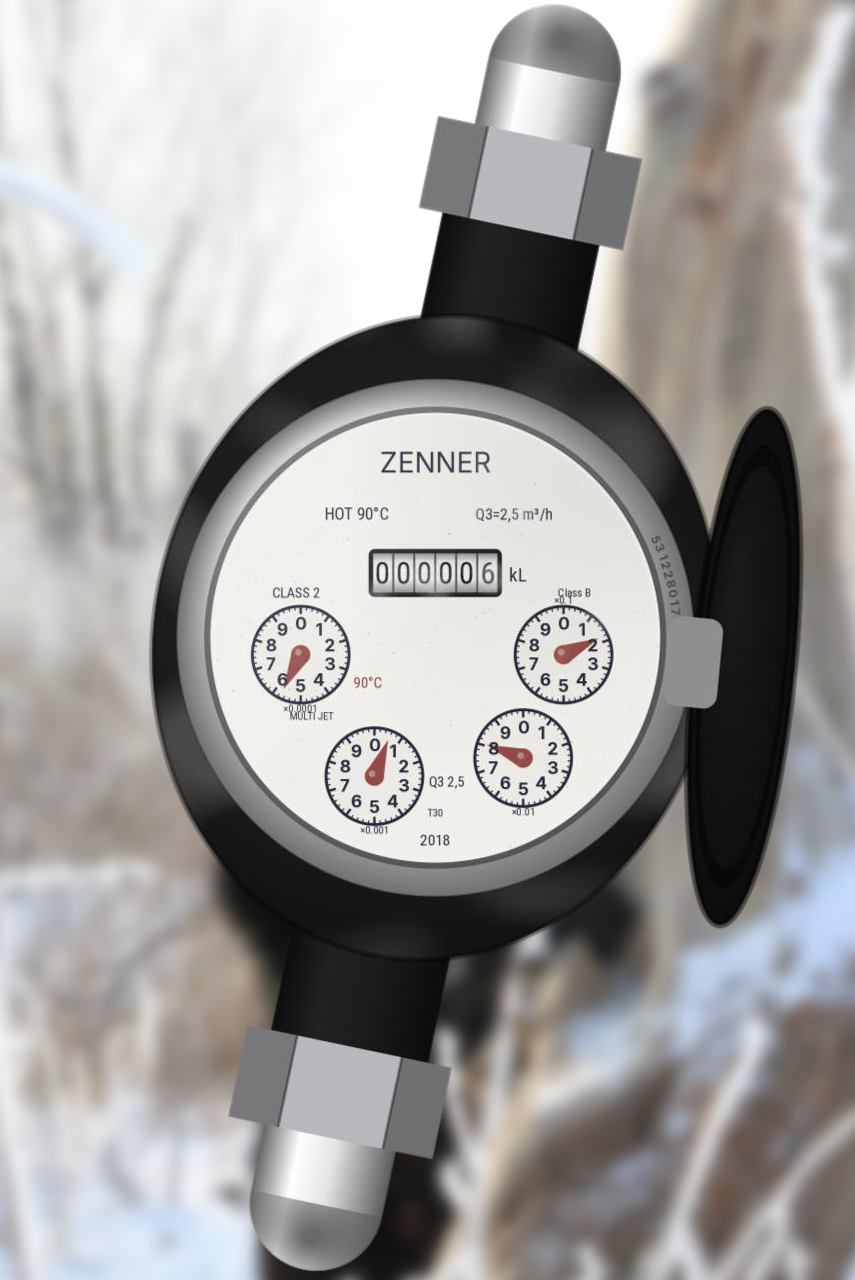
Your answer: 6.1805,kL
